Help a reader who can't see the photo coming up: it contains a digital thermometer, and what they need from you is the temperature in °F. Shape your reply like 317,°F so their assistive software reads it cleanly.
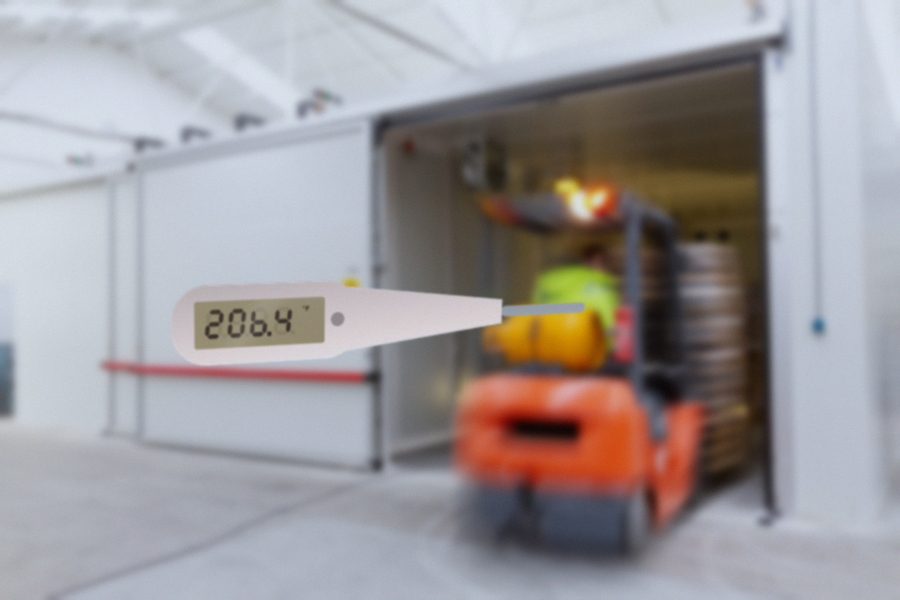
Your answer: 206.4,°F
